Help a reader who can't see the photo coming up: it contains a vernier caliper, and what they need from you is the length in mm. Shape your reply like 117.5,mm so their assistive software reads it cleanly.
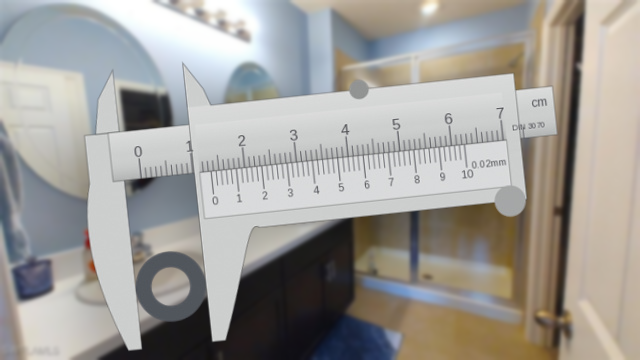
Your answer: 13.5,mm
